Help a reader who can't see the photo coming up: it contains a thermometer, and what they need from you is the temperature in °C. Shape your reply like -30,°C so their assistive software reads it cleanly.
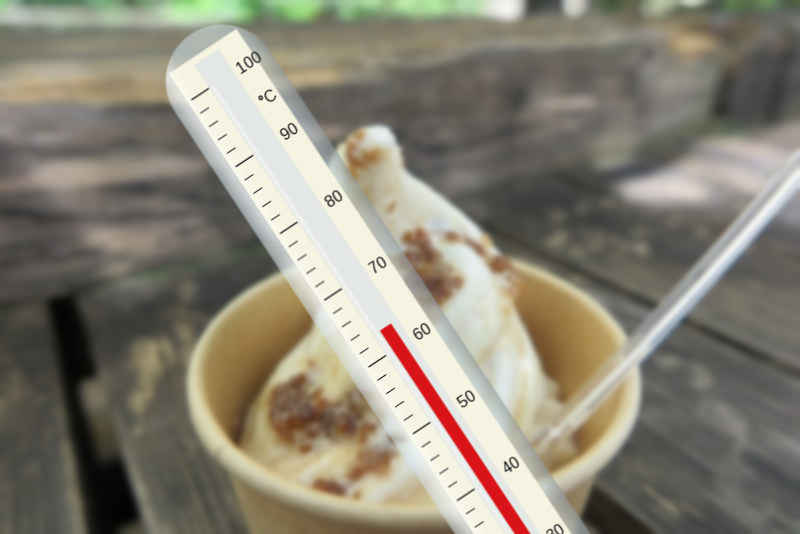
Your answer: 63,°C
